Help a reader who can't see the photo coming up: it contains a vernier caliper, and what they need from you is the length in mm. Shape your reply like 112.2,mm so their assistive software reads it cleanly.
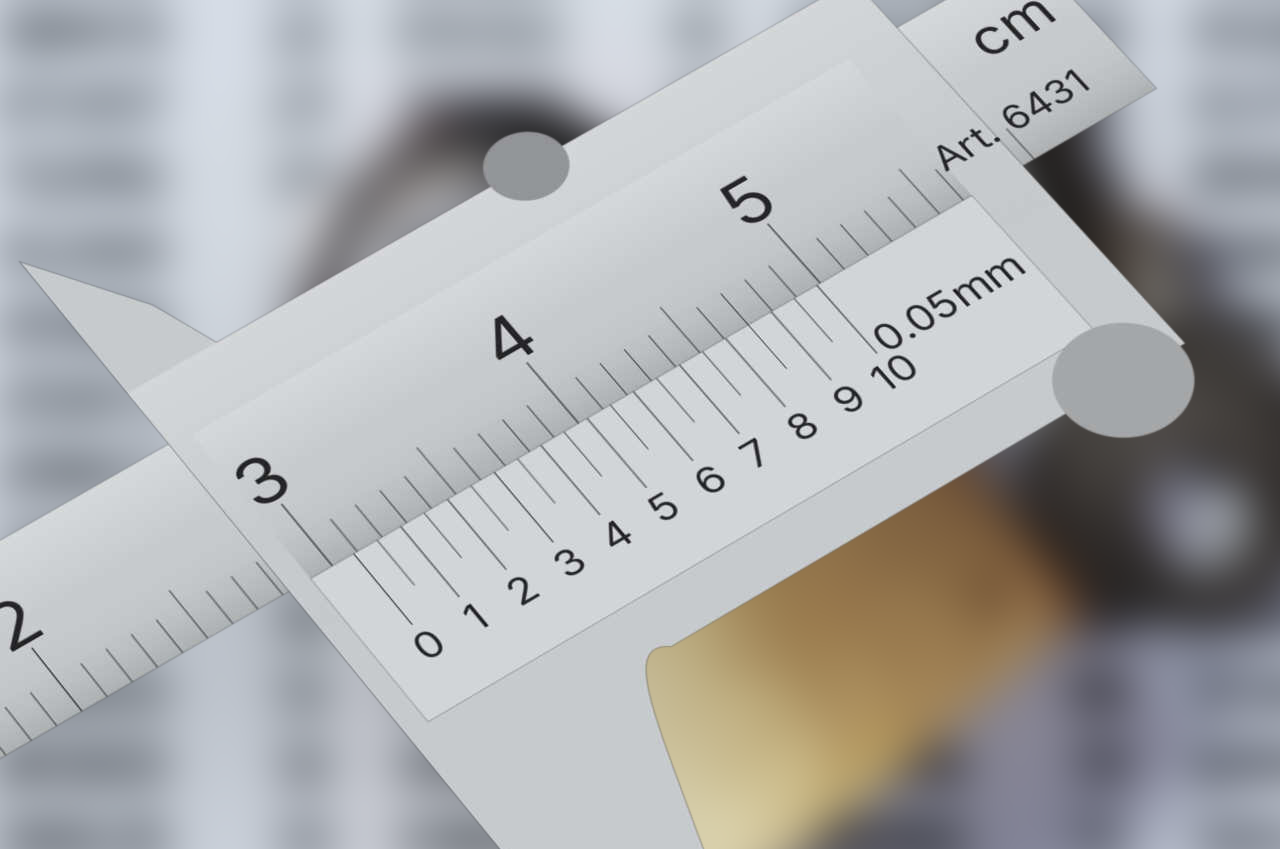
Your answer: 30.85,mm
